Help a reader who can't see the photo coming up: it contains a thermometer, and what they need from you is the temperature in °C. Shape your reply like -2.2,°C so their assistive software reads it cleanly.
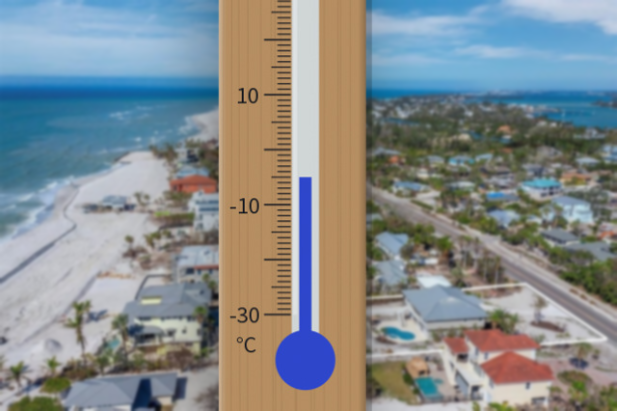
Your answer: -5,°C
